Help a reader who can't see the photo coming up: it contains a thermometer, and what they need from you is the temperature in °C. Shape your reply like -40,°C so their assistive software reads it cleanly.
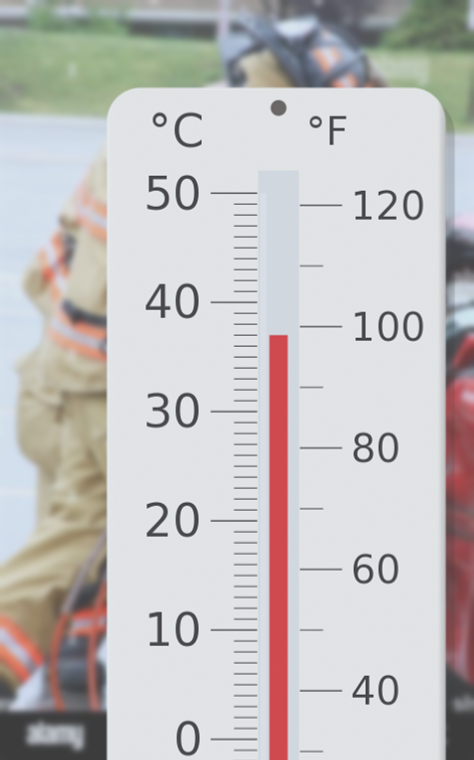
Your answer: 37,°C
